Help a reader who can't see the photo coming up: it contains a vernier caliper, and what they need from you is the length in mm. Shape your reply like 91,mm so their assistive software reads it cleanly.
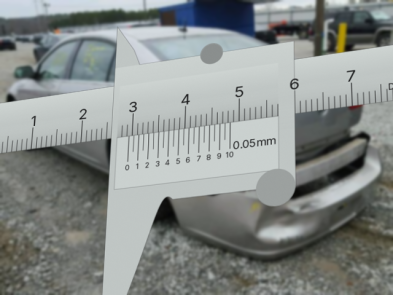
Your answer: 29.4,mm
